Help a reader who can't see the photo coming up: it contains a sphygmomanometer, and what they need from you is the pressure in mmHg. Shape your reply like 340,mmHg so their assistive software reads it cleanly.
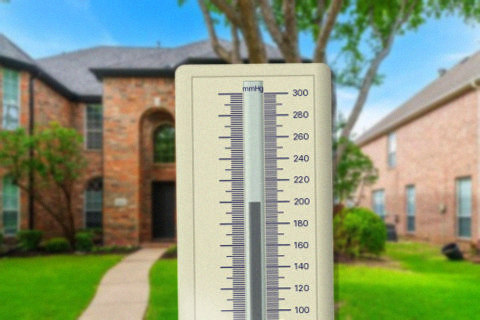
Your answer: 200,mmHg
